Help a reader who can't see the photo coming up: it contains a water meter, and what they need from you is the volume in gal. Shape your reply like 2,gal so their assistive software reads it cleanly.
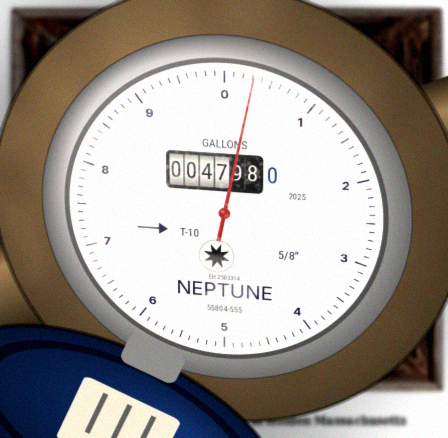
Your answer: 47980.3,gal
